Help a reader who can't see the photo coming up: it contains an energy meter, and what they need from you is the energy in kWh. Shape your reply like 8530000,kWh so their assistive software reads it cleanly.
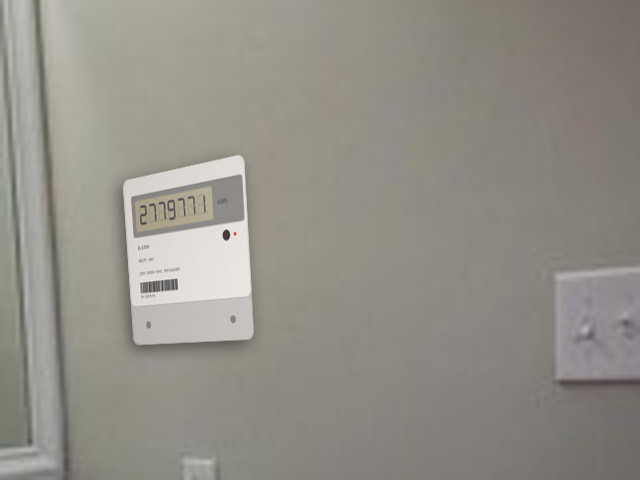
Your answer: 2779771,kWh
